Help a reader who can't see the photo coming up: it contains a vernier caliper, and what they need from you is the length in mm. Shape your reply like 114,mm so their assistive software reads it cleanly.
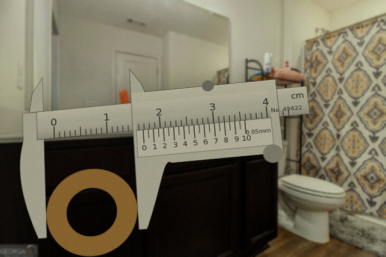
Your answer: 16.8,mm
